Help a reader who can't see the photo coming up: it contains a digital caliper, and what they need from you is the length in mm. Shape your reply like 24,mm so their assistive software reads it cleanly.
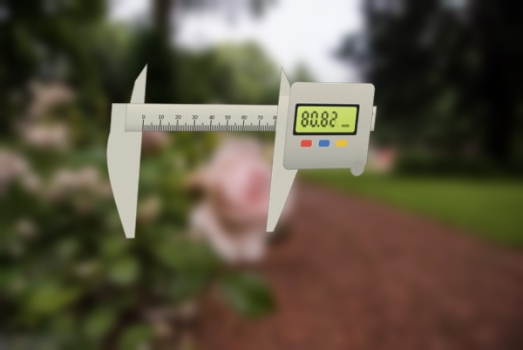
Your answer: 80.82,mm
